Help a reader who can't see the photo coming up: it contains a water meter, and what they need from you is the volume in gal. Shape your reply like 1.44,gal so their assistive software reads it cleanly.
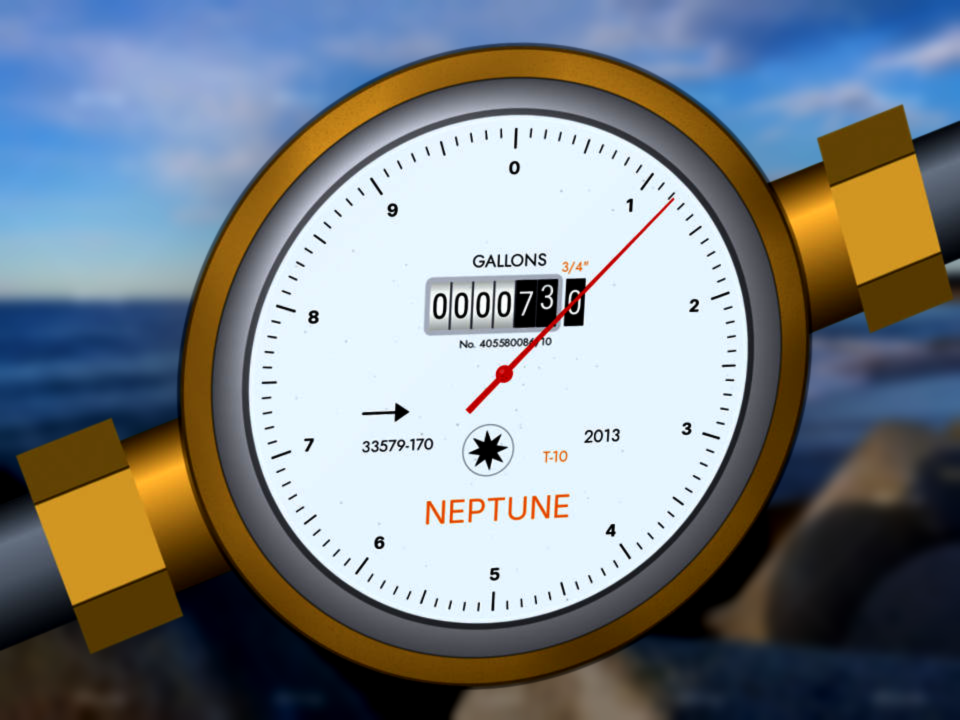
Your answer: 731.2,gal
